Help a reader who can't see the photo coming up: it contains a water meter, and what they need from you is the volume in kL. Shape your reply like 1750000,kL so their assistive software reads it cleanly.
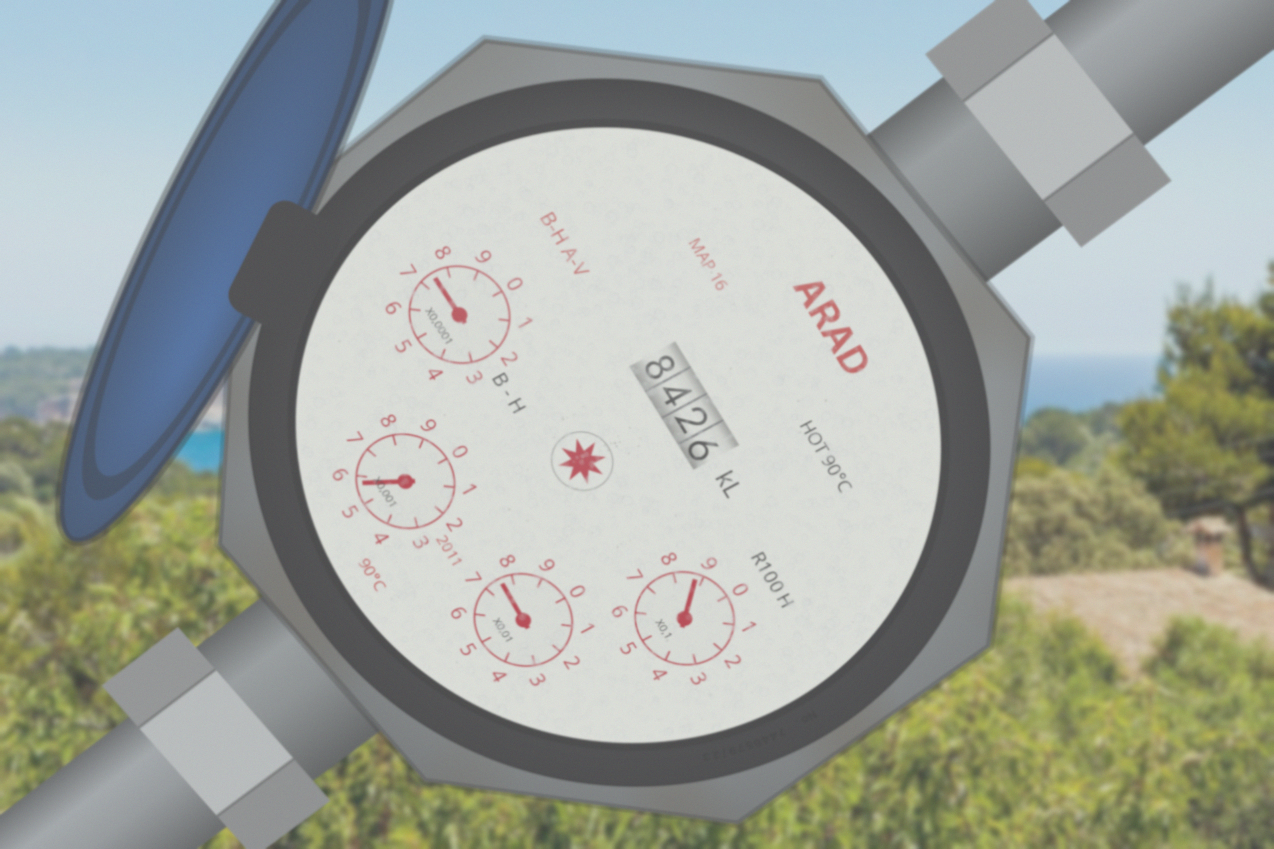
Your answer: 8425.8757,kL
